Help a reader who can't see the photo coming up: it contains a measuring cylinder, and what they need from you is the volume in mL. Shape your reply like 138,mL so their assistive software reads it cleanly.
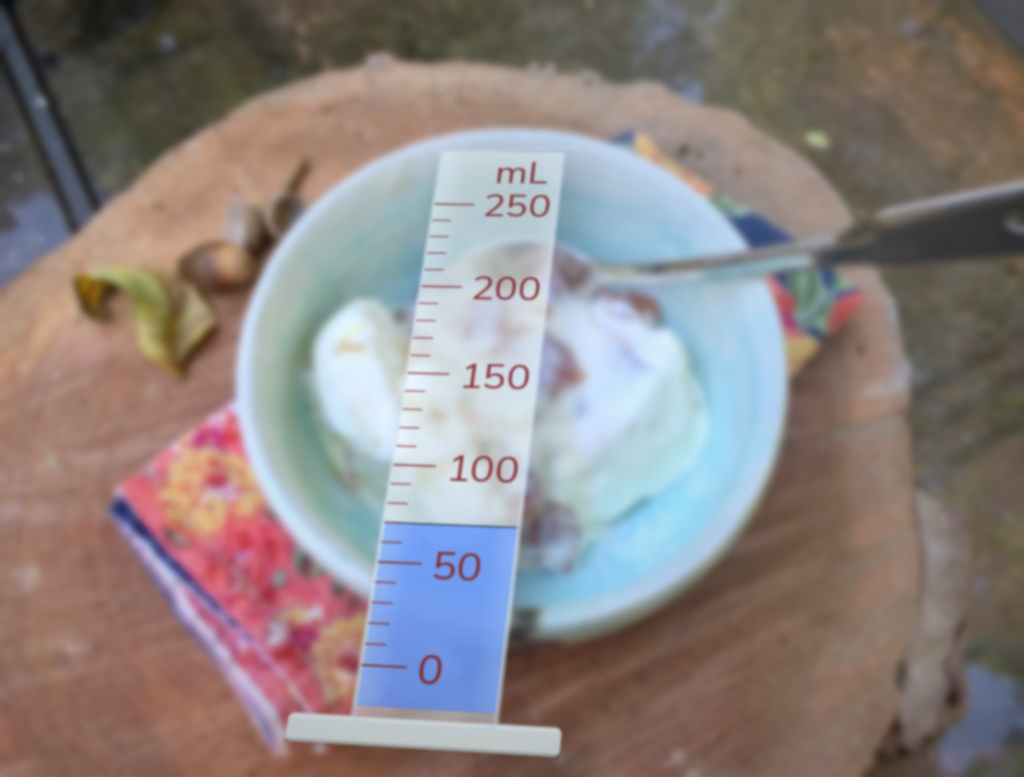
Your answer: 70,mL
